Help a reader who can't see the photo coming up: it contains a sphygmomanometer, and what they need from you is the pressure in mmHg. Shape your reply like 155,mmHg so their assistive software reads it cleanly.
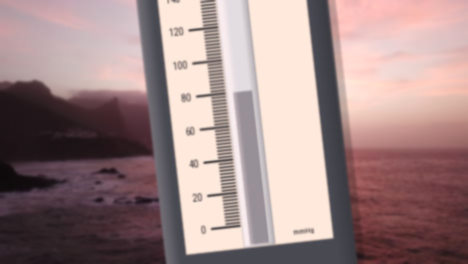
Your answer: 80,mmHg
